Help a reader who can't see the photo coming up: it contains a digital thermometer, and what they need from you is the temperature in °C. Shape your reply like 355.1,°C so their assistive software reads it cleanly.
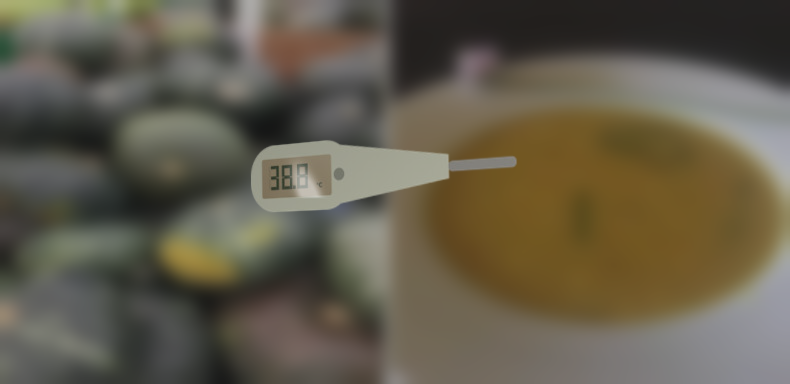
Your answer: 38.8,°C
